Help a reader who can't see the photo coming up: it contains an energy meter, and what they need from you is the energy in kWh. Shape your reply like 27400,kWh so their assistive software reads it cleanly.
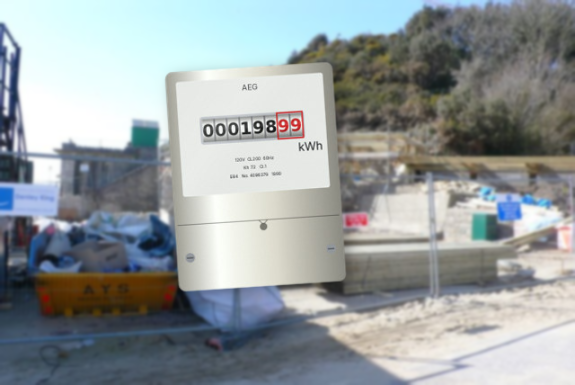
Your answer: 198.99,kWh
